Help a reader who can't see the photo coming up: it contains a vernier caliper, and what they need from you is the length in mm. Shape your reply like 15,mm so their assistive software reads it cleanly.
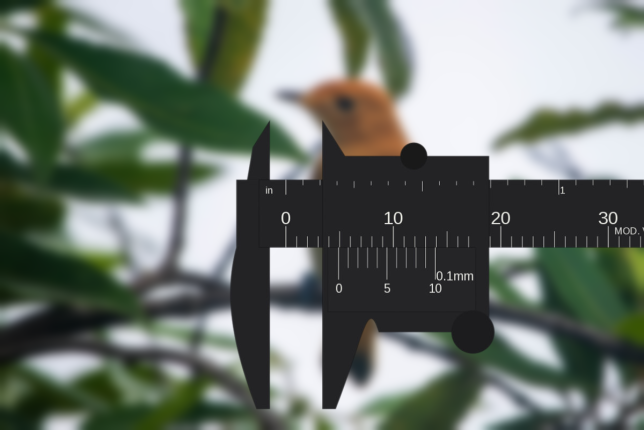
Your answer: 4.9,mm
